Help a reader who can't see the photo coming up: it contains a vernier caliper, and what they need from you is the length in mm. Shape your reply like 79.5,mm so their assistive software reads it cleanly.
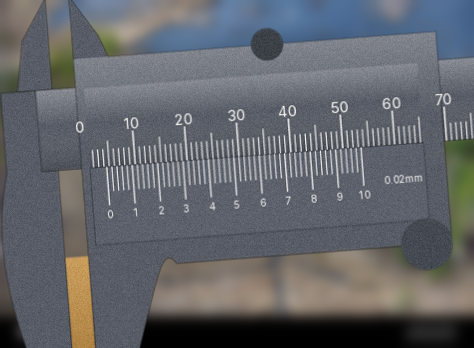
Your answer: 4.5,mm
